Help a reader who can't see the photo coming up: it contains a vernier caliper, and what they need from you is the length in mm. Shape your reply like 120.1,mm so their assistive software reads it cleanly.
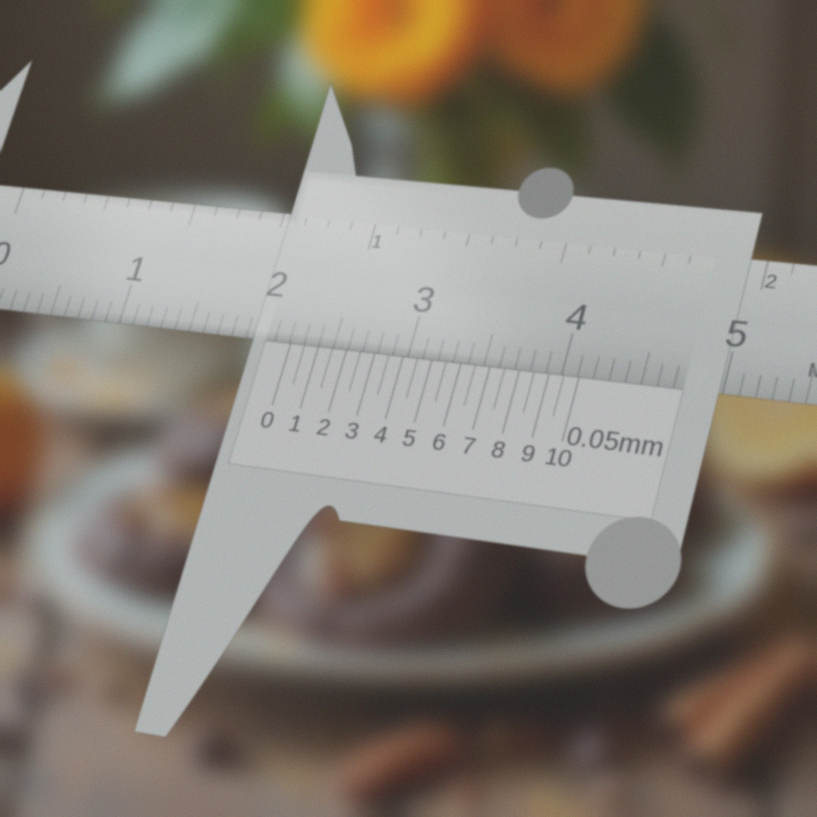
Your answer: 22.1,mm
